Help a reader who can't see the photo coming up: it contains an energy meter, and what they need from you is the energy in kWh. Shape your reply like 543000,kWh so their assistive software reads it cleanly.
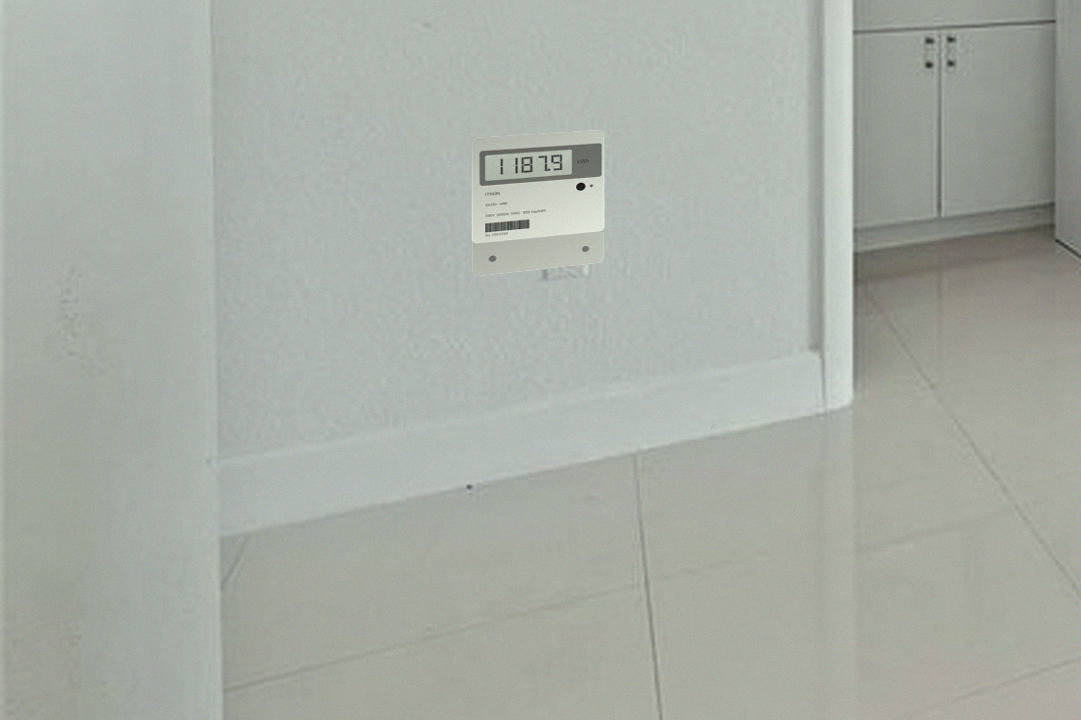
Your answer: 1187.9,kWh
